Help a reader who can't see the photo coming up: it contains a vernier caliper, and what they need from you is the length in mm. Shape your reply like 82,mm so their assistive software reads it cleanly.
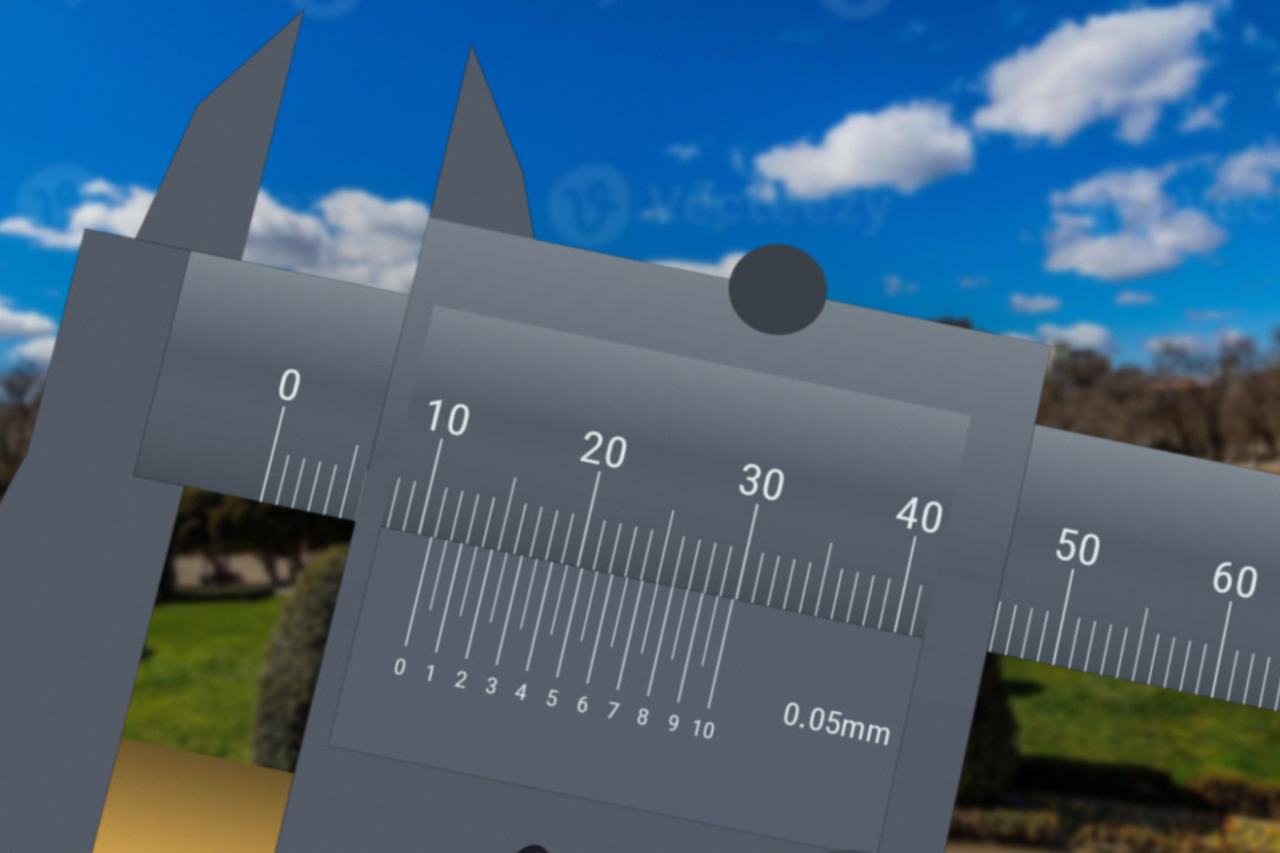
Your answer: 10.8,mm
